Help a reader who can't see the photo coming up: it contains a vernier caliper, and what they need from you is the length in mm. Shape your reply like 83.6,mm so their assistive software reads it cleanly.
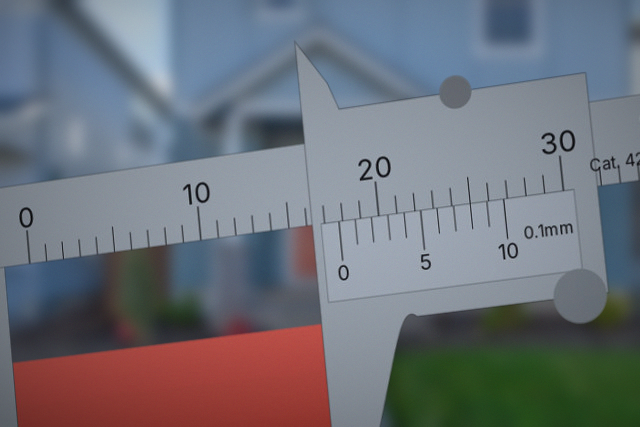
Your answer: 17.8,mm
